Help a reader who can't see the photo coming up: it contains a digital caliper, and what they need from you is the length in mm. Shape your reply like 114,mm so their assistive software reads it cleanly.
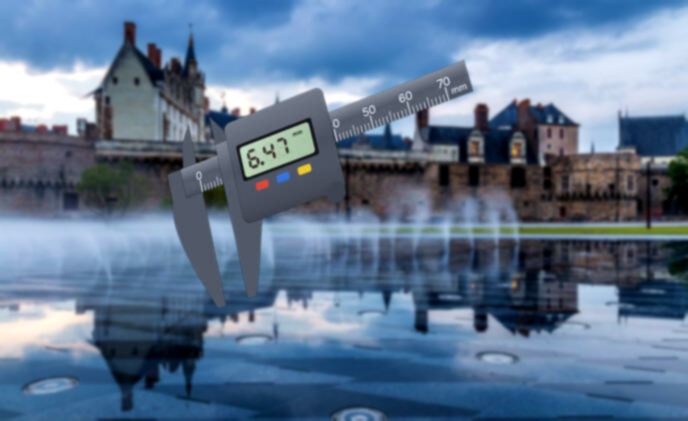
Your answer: 6.47,mm
